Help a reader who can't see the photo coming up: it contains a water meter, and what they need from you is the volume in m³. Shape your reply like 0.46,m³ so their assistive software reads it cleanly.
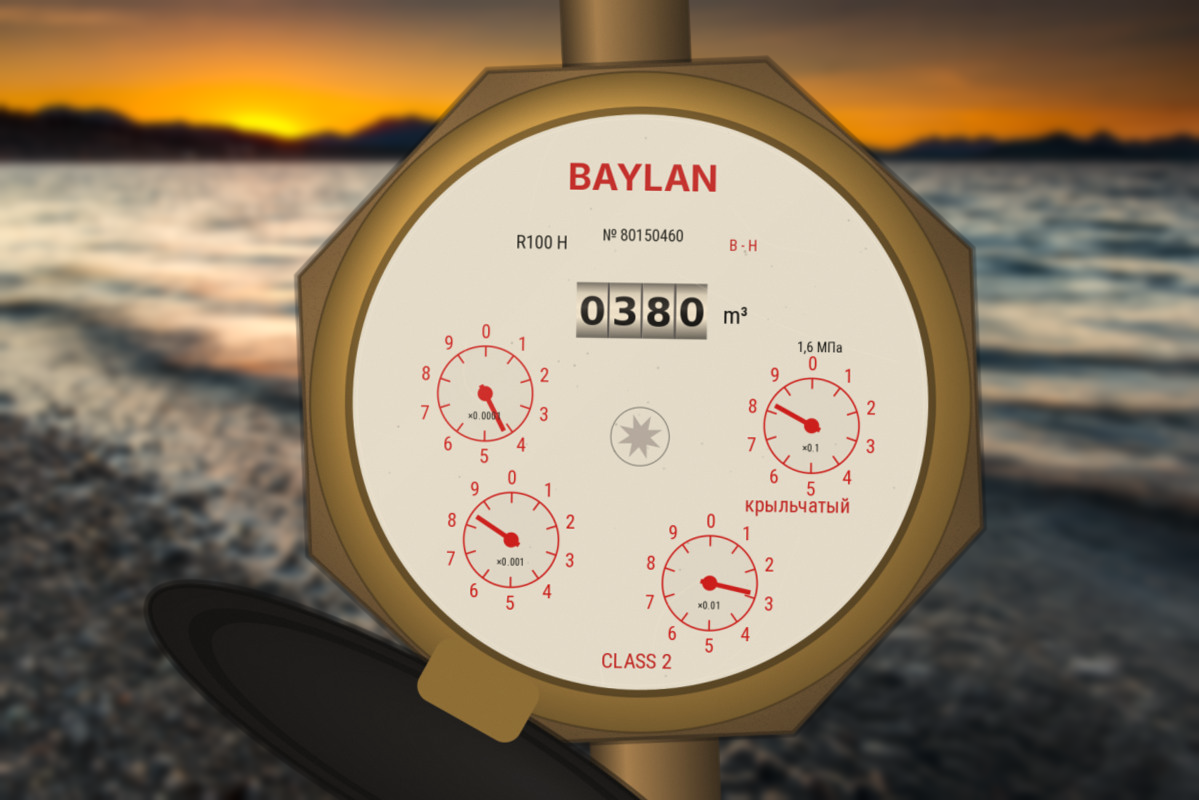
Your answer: 380.8284,m³
